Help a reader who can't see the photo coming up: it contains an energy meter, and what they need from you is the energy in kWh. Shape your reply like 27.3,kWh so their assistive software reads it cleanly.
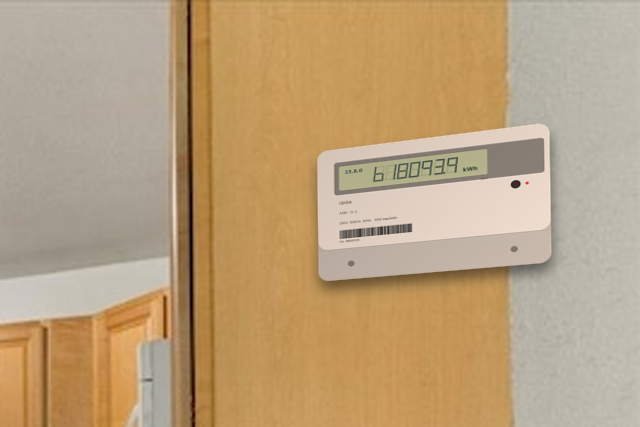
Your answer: 618093.9,kWh
